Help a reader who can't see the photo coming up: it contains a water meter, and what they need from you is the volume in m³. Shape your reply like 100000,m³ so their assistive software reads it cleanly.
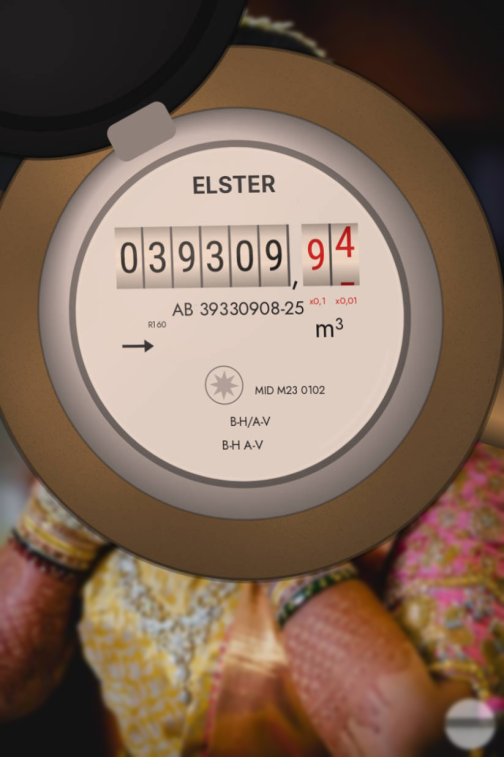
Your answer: 39309.94,m³
